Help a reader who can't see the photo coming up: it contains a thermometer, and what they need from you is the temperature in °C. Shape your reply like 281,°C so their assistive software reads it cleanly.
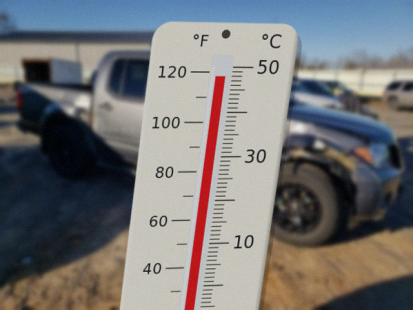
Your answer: 48,°C
